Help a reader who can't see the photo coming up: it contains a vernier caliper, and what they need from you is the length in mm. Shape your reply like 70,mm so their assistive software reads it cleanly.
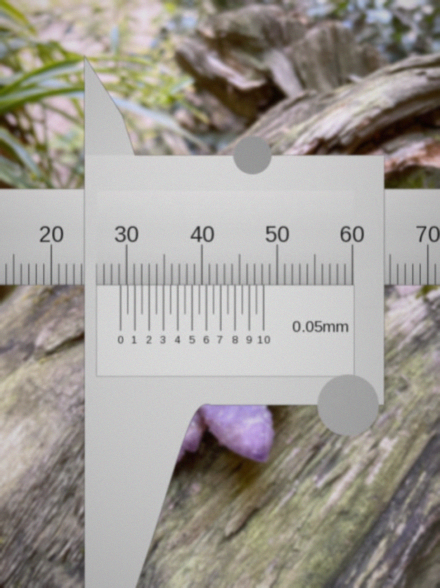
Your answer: 29.2,mm
